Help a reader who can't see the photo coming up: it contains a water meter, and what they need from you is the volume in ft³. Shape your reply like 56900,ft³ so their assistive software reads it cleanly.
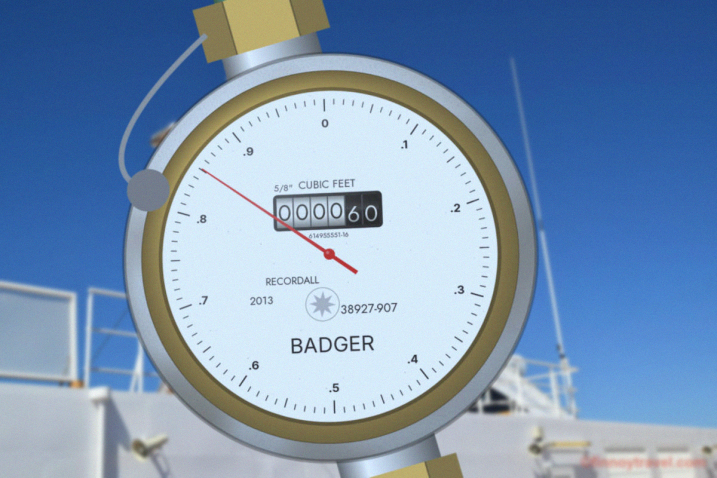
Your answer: 59.85,ft³
